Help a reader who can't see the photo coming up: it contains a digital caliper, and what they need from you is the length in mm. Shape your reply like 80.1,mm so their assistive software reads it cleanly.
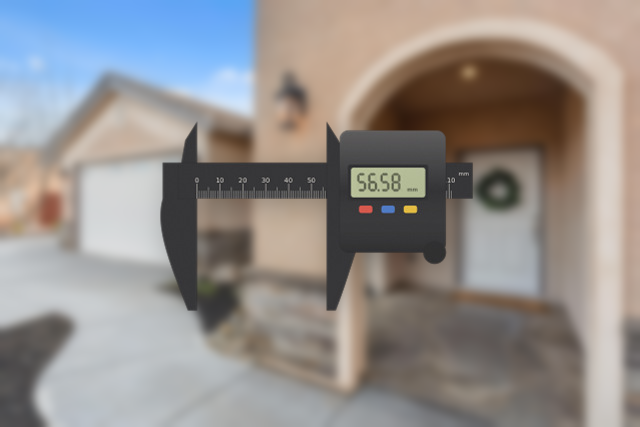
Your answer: 56.58,mm
